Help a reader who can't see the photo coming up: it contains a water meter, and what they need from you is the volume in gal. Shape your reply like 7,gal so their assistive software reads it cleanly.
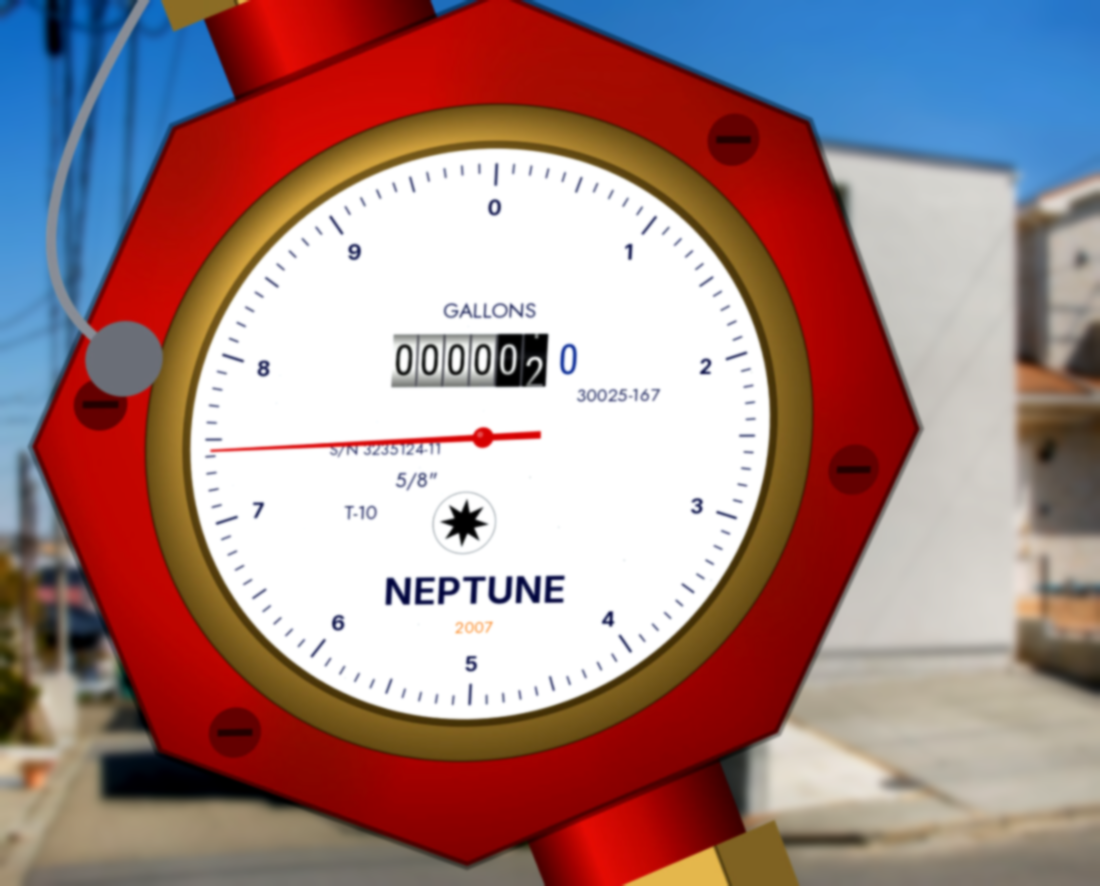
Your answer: 17.4,gal
